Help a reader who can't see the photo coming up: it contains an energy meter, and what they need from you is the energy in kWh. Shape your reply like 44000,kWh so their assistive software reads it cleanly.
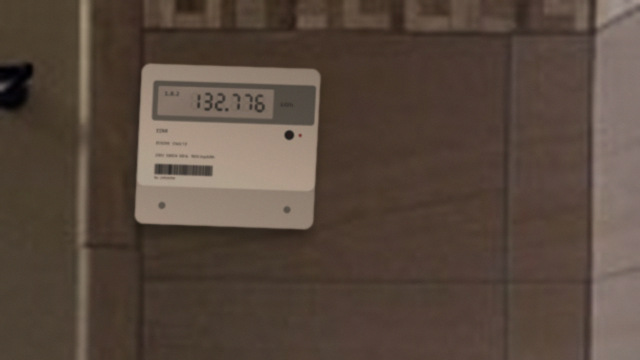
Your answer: 132.776,kWh
